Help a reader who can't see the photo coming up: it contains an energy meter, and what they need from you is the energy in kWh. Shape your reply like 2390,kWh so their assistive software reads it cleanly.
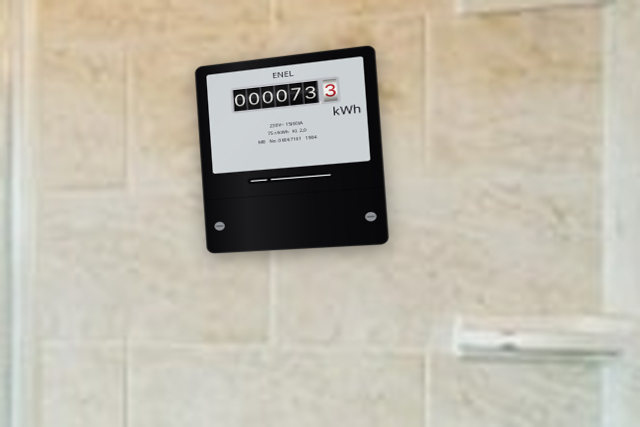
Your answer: 73.3,kWh
